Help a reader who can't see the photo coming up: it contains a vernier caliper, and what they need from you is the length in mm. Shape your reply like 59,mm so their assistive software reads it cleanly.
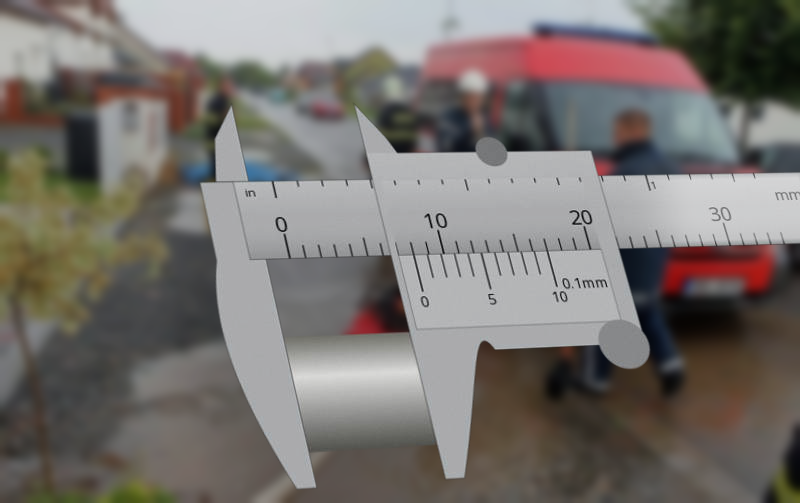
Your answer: 8.0,mm
